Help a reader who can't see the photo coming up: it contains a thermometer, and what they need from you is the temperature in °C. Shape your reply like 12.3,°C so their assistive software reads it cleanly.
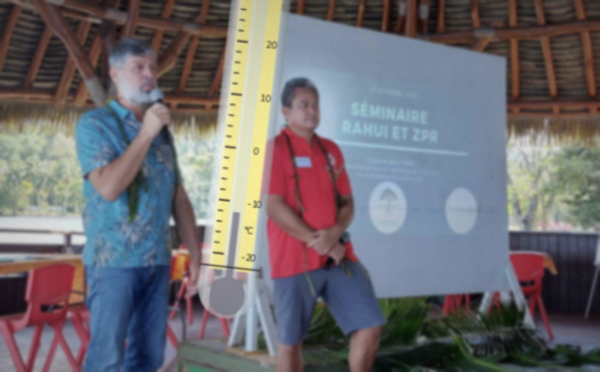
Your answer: -12,°C
